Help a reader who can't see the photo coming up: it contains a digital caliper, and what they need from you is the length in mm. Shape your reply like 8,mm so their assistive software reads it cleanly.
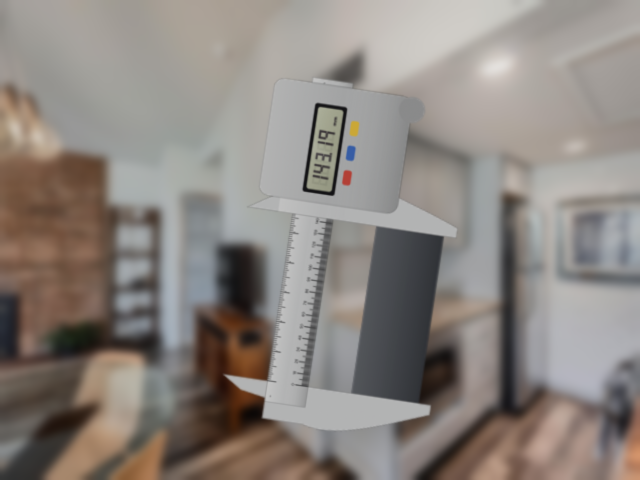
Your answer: 143.19,mm
